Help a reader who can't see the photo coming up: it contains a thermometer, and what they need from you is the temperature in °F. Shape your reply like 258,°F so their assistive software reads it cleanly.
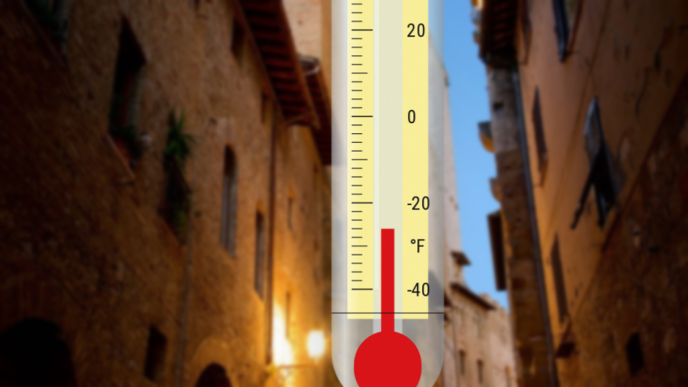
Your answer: -26,°F
